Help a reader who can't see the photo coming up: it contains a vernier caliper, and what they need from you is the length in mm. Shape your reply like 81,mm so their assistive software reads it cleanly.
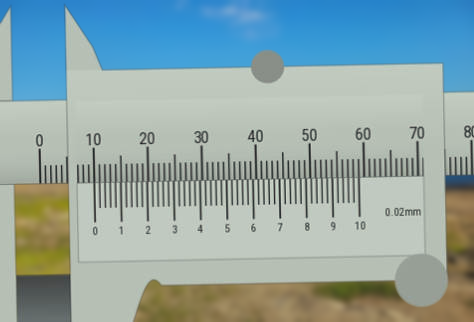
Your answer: 10.0,mm
